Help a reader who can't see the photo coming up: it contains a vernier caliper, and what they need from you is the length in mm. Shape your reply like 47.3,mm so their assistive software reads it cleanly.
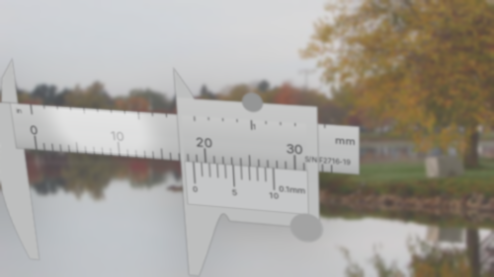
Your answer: 18.6,mm
